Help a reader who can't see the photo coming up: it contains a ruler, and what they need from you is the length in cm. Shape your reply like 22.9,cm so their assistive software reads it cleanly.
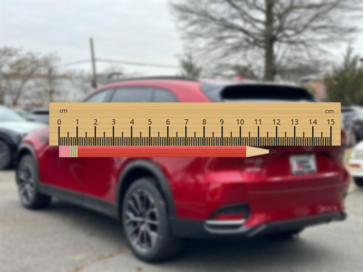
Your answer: 12,cm
